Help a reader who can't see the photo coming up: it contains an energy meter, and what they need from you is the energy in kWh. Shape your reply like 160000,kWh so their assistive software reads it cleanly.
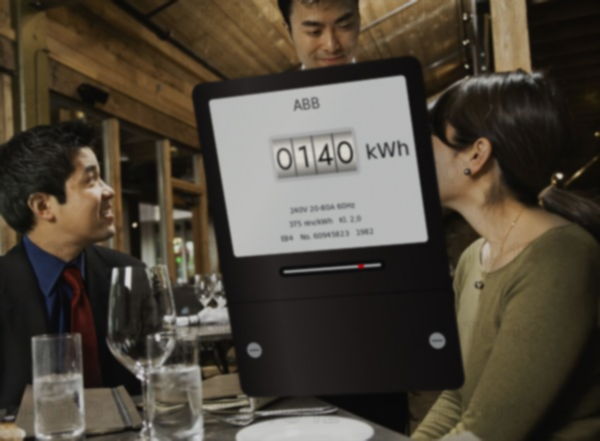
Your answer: 140,kWh
